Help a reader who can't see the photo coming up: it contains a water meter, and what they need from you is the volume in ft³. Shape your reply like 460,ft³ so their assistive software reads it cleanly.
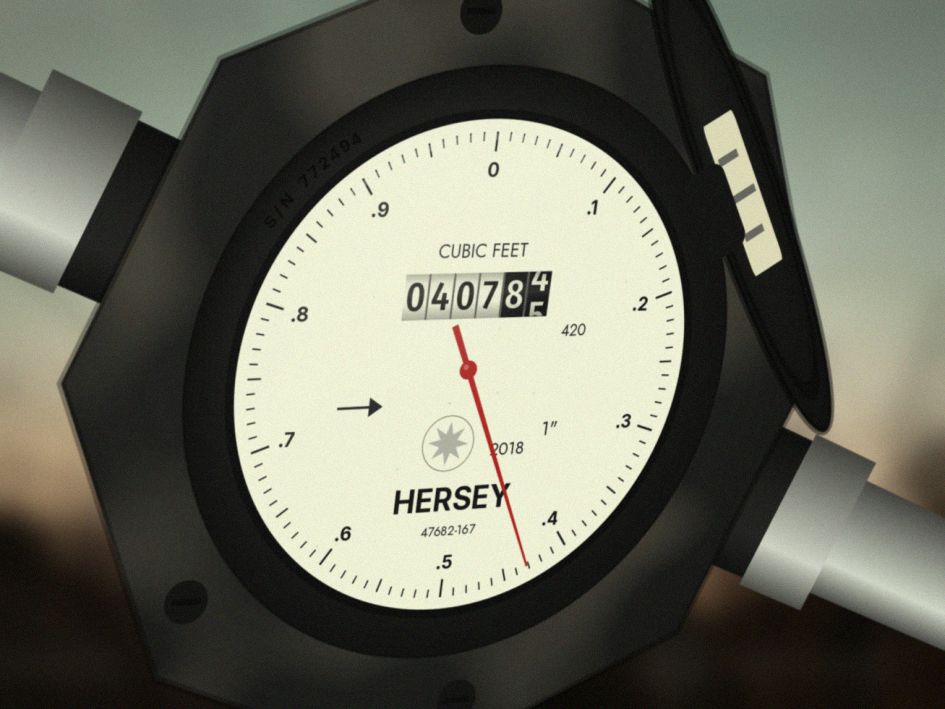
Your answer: 40784.43,ft³
